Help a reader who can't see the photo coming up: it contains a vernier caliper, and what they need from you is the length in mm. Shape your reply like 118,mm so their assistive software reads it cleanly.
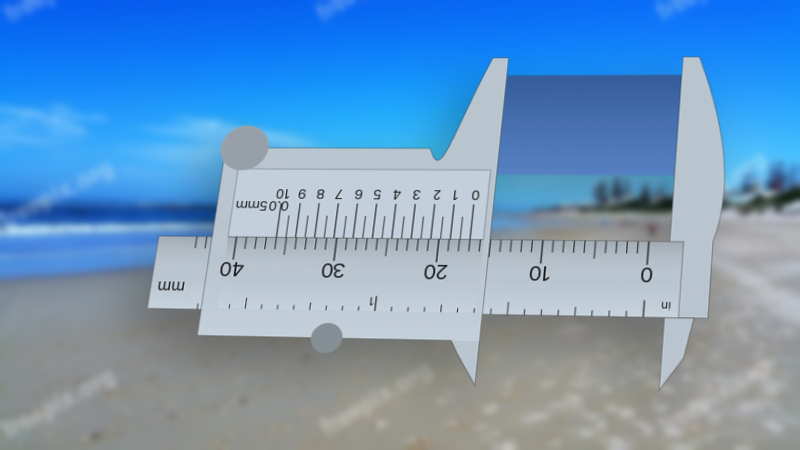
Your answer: 17.0,mm
